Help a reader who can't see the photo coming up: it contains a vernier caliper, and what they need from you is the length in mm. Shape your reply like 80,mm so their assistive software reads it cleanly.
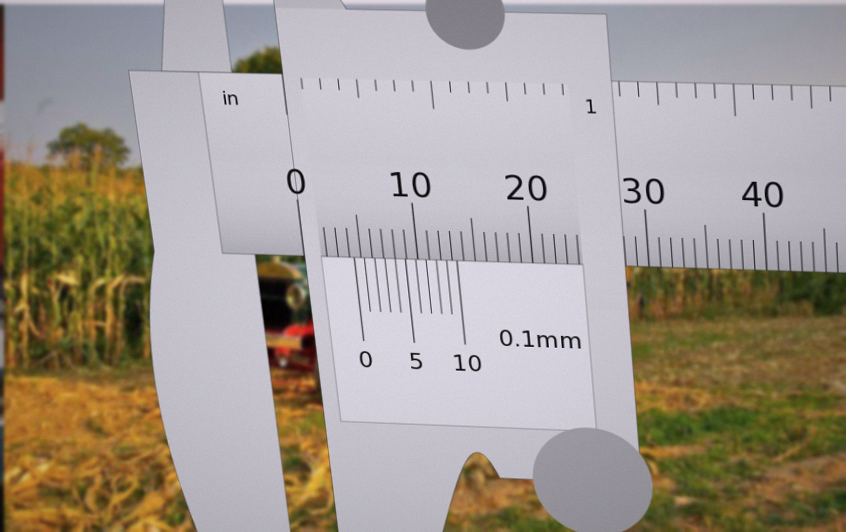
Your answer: 4.4,mm
